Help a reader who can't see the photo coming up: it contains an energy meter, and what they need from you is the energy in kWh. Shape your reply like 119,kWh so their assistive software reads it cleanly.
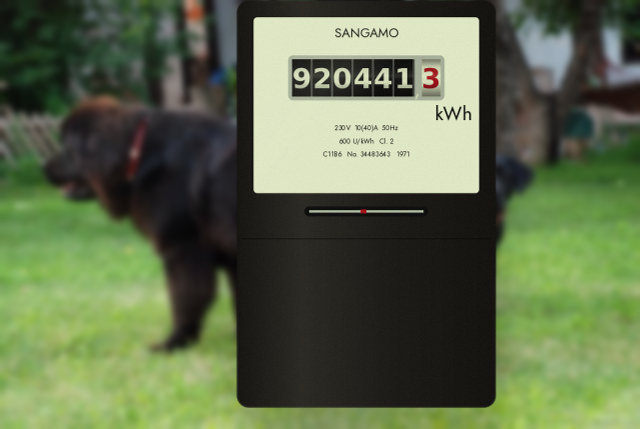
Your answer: 920441.3,kWh
